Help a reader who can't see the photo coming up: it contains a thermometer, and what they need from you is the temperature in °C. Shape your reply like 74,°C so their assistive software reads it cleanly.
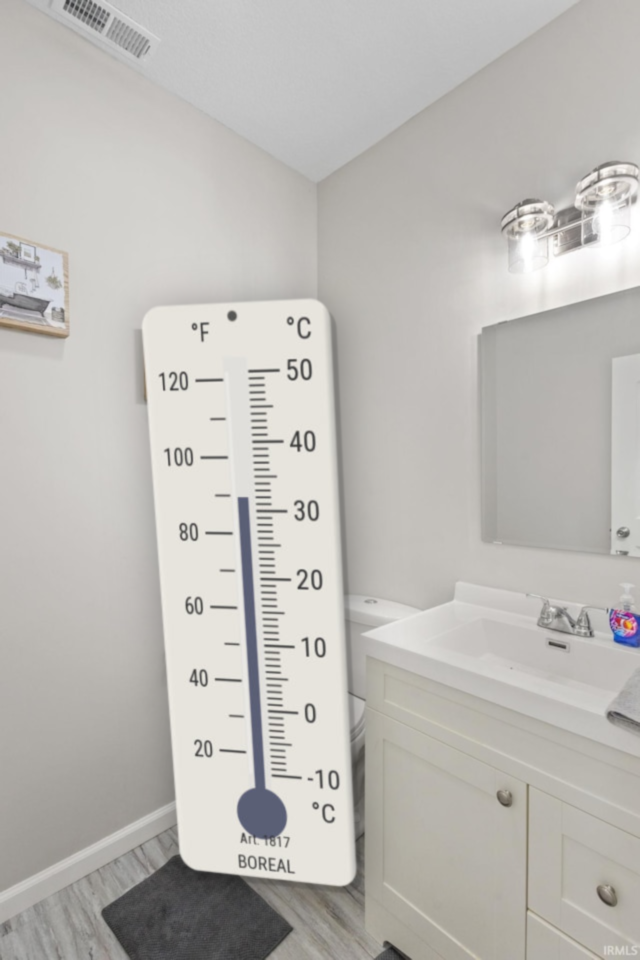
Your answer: 32,°C
